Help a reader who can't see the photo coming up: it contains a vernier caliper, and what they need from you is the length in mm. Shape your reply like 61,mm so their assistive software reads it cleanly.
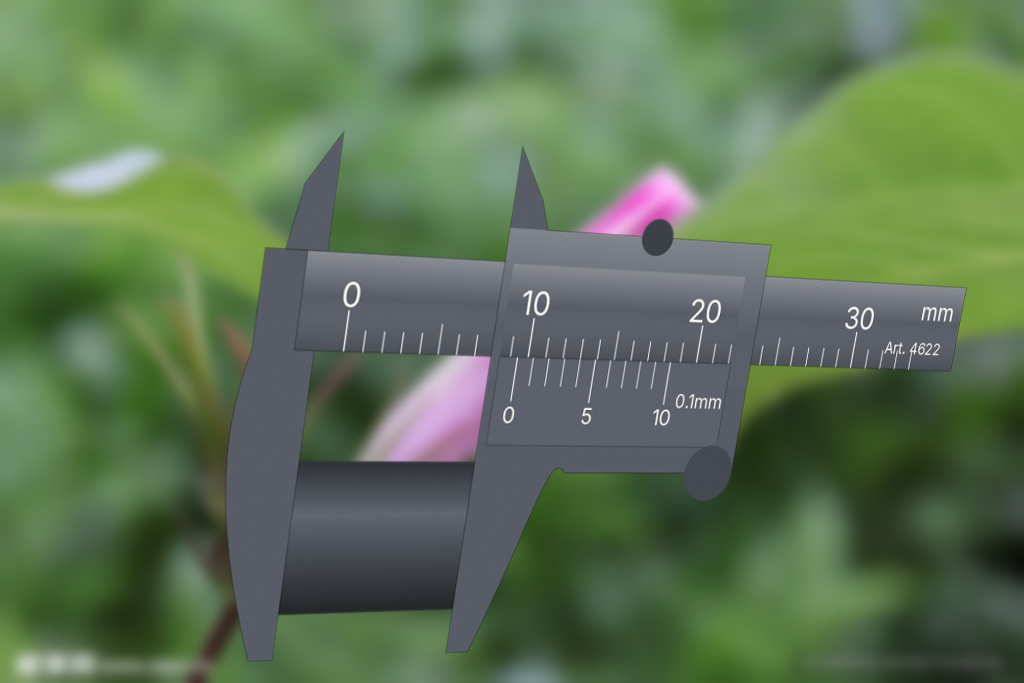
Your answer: 9.4,mm
